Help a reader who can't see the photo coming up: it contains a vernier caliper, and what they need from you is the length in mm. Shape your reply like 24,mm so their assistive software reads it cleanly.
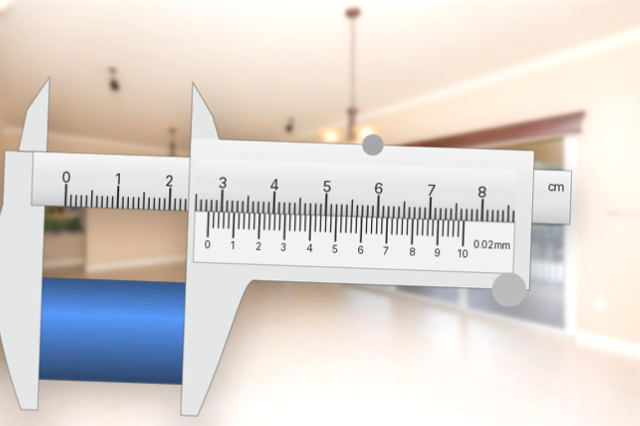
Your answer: 27.5,mm
